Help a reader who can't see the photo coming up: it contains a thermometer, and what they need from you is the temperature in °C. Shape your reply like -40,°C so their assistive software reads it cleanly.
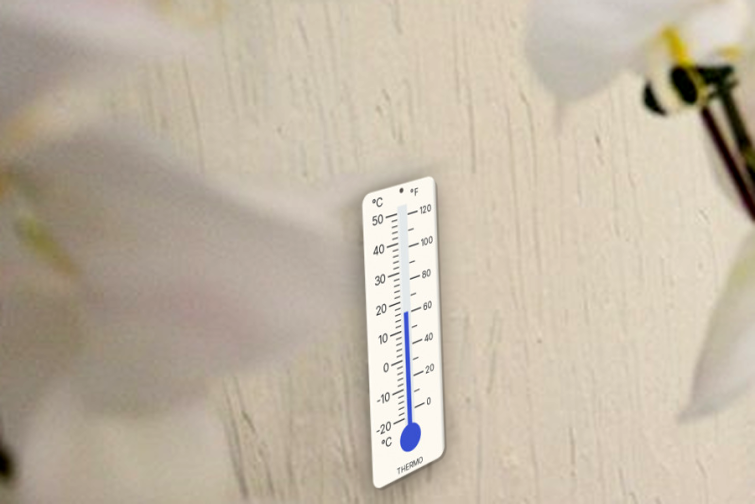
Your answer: 16,°C
